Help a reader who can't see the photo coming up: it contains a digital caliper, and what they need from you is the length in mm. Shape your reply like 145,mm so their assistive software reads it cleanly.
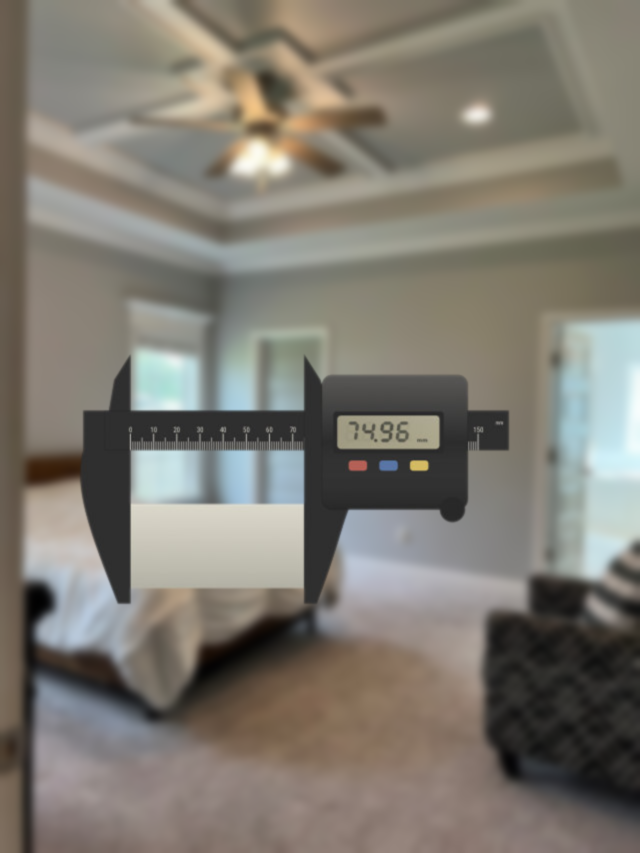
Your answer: 74.96,mm
